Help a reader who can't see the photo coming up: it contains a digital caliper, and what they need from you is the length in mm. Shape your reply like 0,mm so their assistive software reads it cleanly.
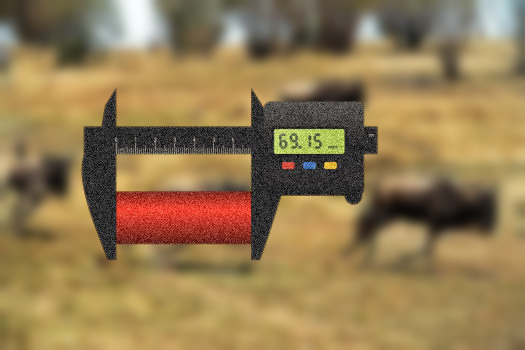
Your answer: 69.15,mm
